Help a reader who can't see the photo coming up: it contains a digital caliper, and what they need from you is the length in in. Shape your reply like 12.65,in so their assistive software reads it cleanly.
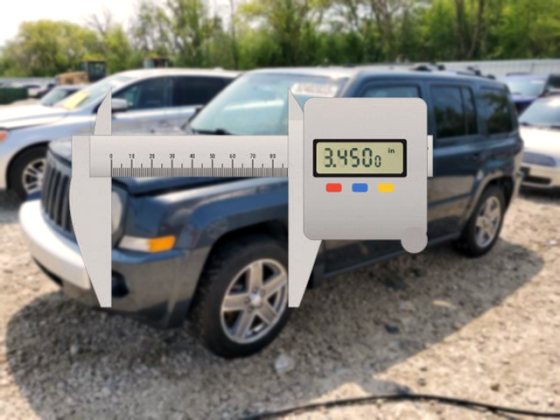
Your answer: 3.4500,in
